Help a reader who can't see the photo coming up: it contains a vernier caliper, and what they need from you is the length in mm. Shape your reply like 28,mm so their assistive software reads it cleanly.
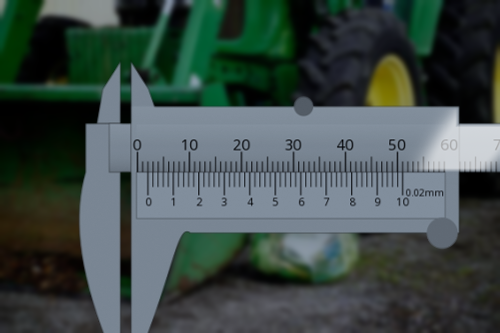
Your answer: 2.0,mm
